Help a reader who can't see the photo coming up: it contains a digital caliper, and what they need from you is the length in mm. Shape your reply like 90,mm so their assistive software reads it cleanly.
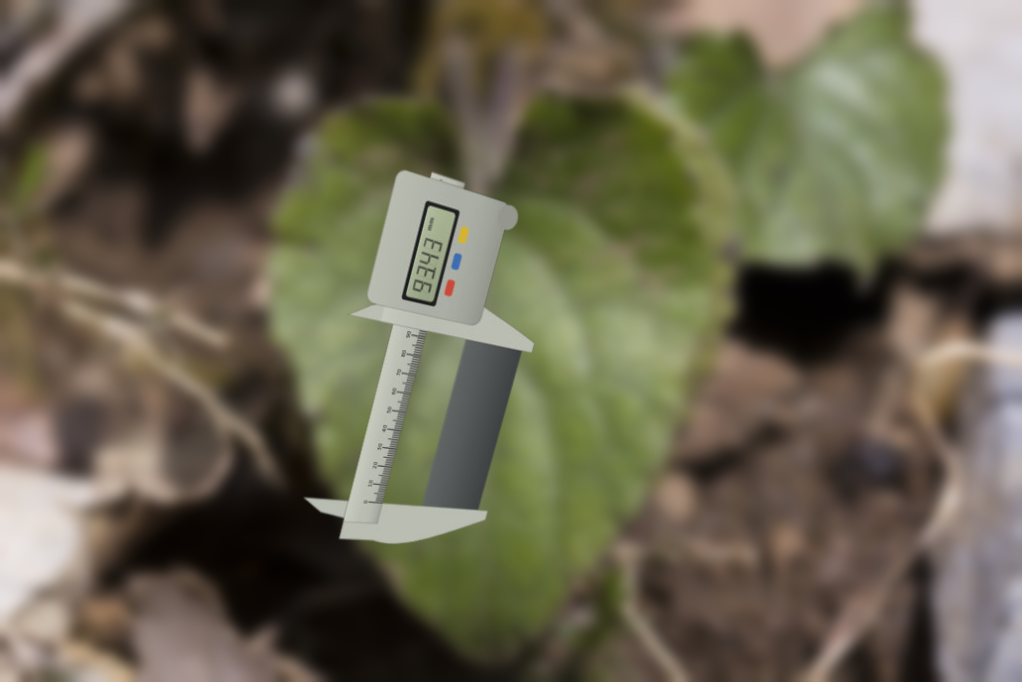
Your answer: 93.43,mm
